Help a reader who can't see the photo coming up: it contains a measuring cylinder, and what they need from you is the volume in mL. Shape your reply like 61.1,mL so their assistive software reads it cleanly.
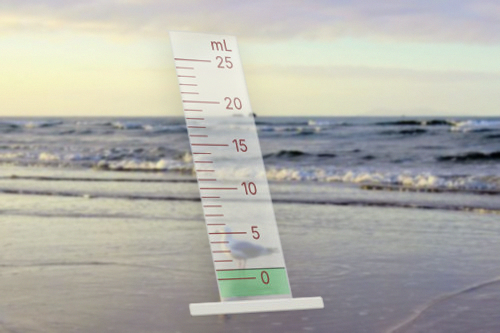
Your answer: 1,mL
